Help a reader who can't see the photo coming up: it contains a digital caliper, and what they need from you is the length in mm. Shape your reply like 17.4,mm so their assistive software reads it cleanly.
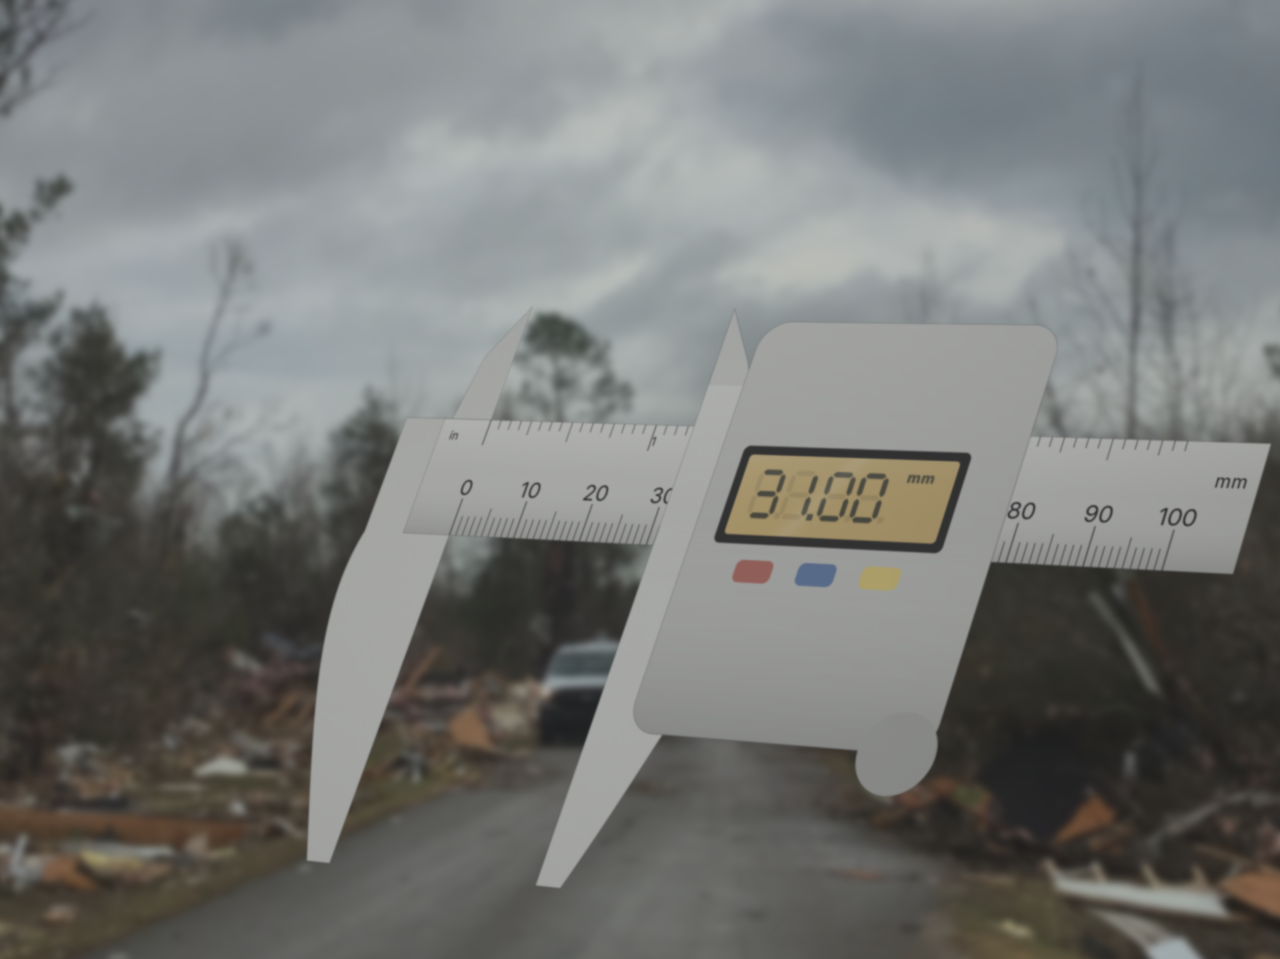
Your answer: 31.00,mm
